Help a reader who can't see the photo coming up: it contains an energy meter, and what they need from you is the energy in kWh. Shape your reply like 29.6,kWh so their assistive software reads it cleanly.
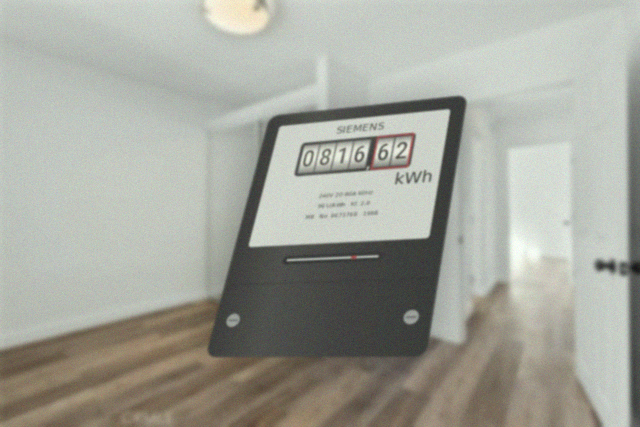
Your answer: 816.62,kWh
